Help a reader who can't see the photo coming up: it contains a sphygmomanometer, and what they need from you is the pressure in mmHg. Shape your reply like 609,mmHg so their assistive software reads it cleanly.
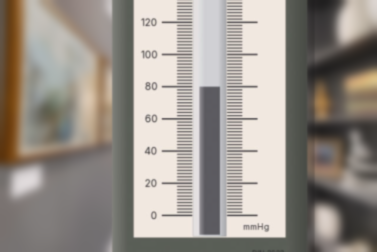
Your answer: 80,mmHg
